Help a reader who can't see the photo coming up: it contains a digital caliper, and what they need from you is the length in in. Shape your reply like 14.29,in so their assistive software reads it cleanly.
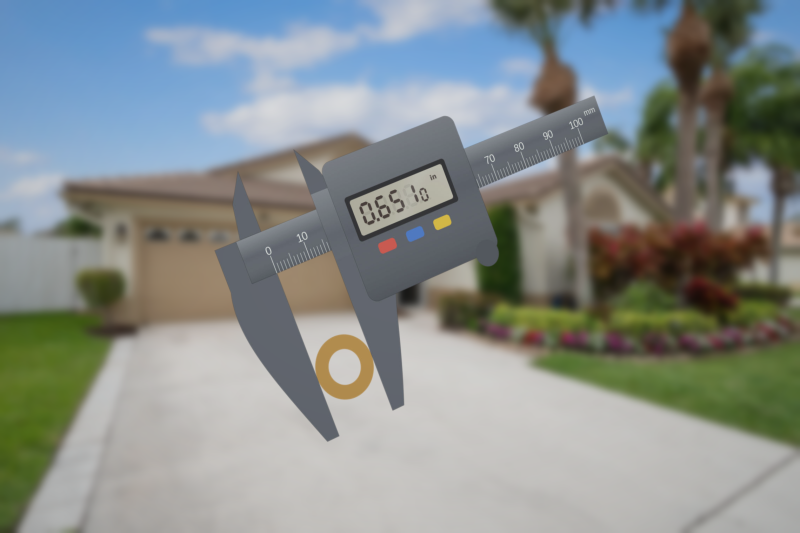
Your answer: 0.6510,in
